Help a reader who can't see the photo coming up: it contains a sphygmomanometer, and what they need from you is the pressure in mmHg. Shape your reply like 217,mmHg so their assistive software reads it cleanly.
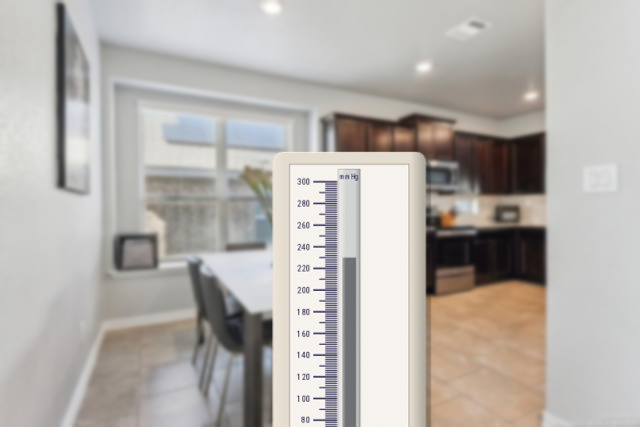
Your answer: 230,mmHg
